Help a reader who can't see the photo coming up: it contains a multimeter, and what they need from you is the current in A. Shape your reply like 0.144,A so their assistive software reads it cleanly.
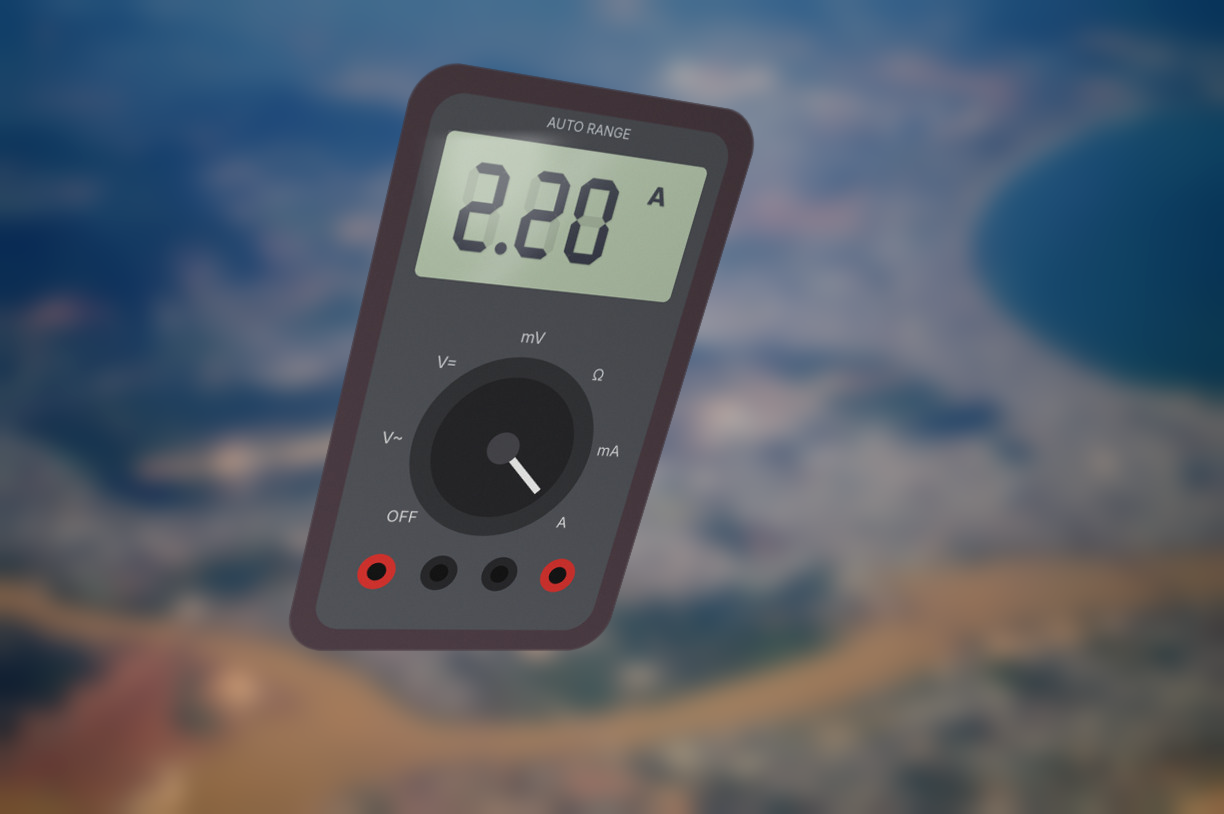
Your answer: 2.20,A
